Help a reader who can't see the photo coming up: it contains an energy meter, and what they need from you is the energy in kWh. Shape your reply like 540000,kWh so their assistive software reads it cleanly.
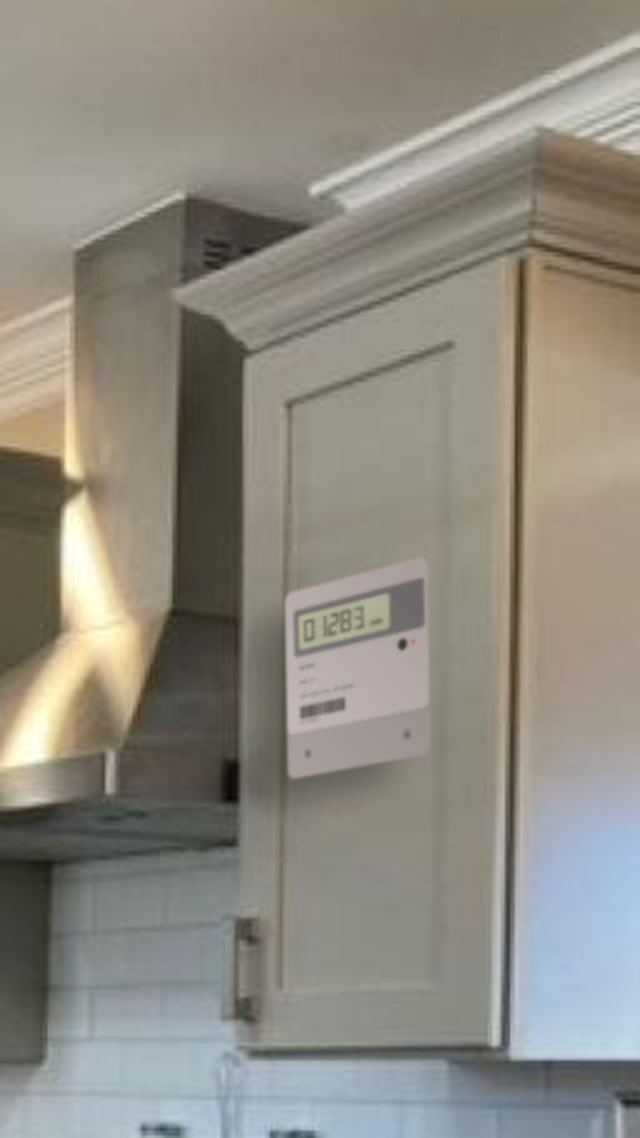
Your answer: 1283,kWh
